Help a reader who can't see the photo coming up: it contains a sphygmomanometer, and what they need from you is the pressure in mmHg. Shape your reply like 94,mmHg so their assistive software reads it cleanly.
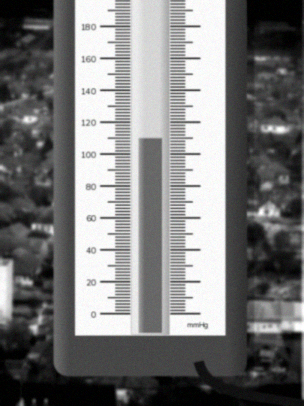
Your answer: 110,mmHg
